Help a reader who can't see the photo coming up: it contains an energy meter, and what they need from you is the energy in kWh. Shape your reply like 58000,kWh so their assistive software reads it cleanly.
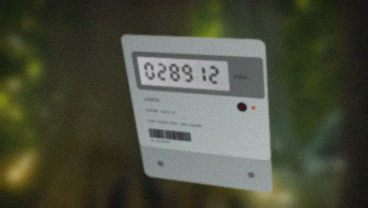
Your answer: 28912,kWh
